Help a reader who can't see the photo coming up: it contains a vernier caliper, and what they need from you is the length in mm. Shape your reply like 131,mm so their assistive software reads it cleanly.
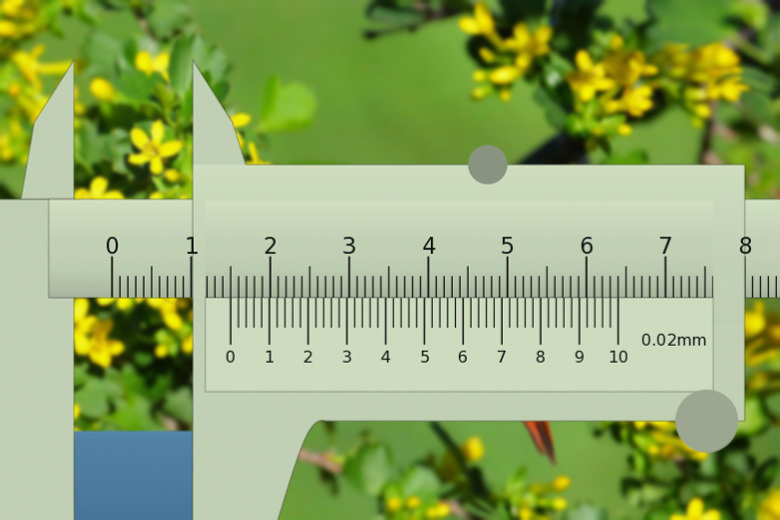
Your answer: 15.0,mm
